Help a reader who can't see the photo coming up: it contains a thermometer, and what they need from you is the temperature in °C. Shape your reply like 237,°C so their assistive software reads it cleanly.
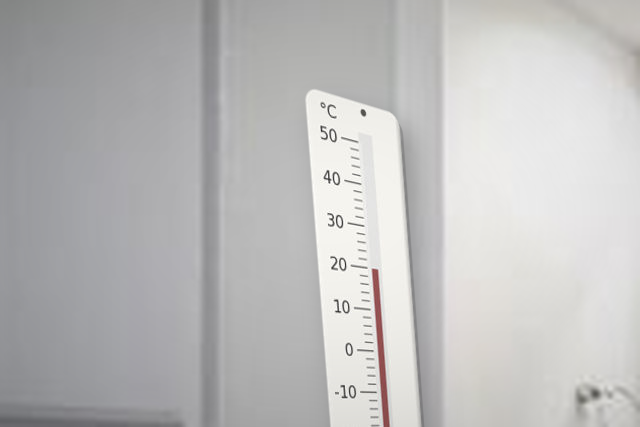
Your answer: 20,°C
